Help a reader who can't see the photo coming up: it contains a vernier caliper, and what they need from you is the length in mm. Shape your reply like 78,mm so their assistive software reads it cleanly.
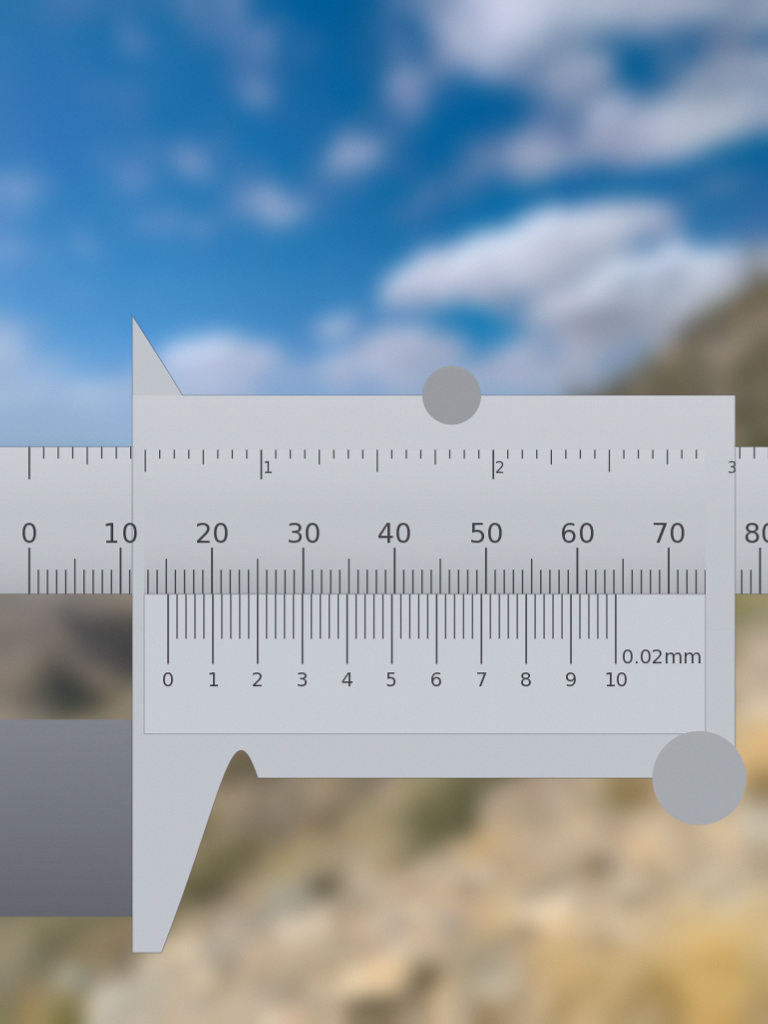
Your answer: 15.2,mm
